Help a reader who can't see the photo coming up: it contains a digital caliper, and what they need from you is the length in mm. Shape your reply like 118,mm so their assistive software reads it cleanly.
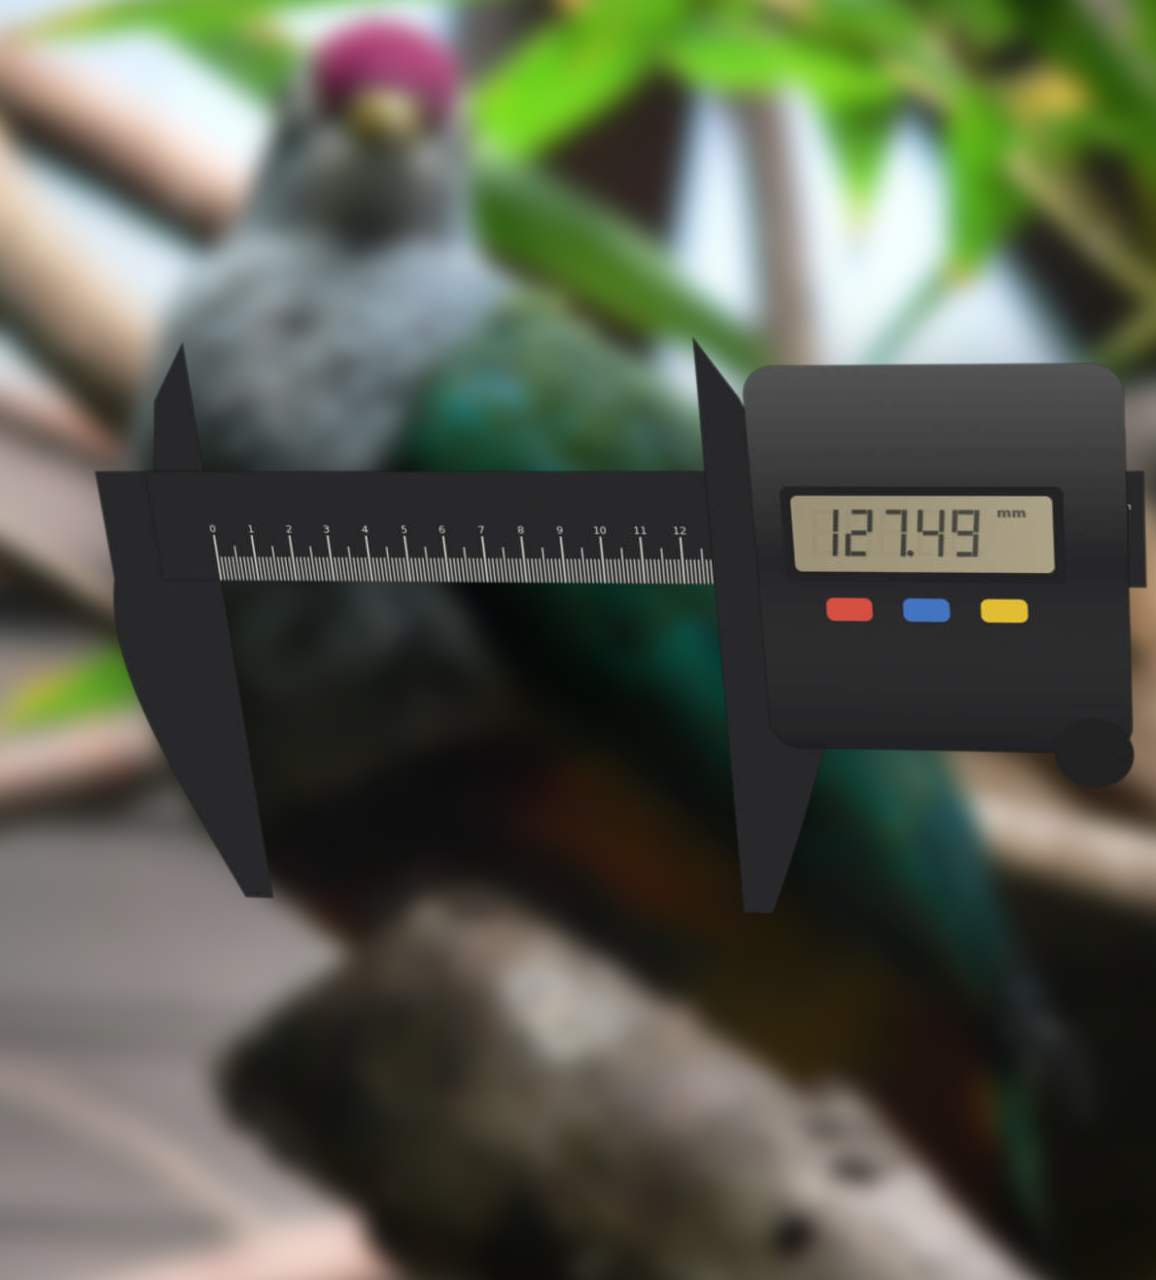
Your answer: 127.49,mm
